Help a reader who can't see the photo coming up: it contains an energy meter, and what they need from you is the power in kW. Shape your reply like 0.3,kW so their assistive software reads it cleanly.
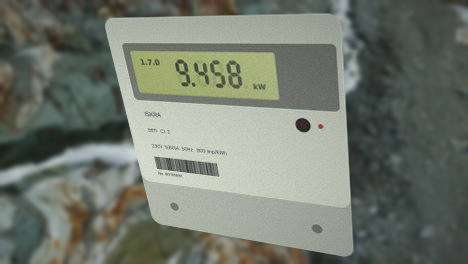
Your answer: 9.458,kW
